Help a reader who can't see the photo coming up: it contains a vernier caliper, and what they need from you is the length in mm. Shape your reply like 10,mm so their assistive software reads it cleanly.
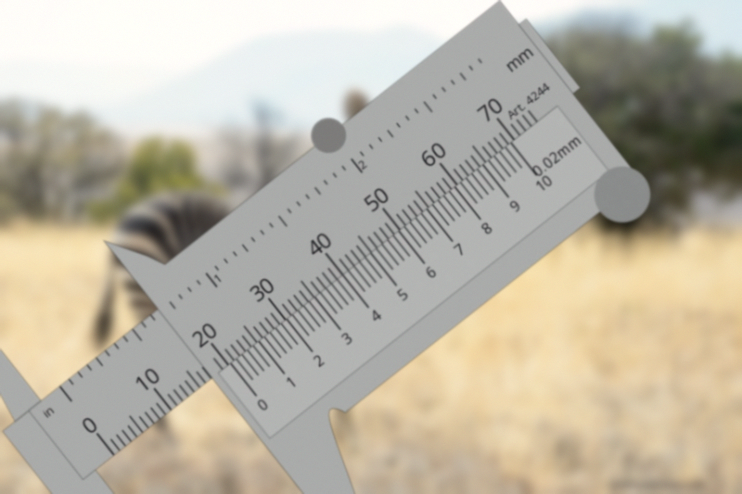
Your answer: 20.4,mm
